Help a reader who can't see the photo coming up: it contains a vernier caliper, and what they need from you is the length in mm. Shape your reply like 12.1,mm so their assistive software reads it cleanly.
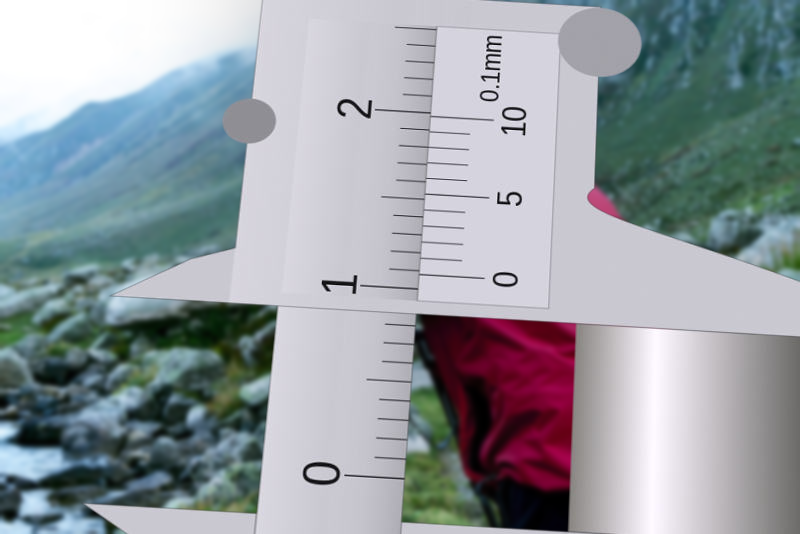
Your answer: 10.8,mm
